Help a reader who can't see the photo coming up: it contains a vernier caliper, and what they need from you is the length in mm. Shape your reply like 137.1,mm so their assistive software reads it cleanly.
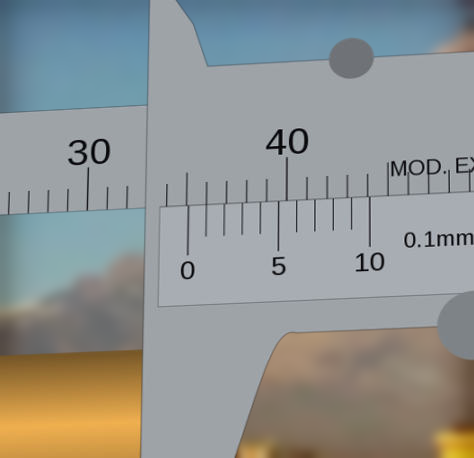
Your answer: 35.1,mm
